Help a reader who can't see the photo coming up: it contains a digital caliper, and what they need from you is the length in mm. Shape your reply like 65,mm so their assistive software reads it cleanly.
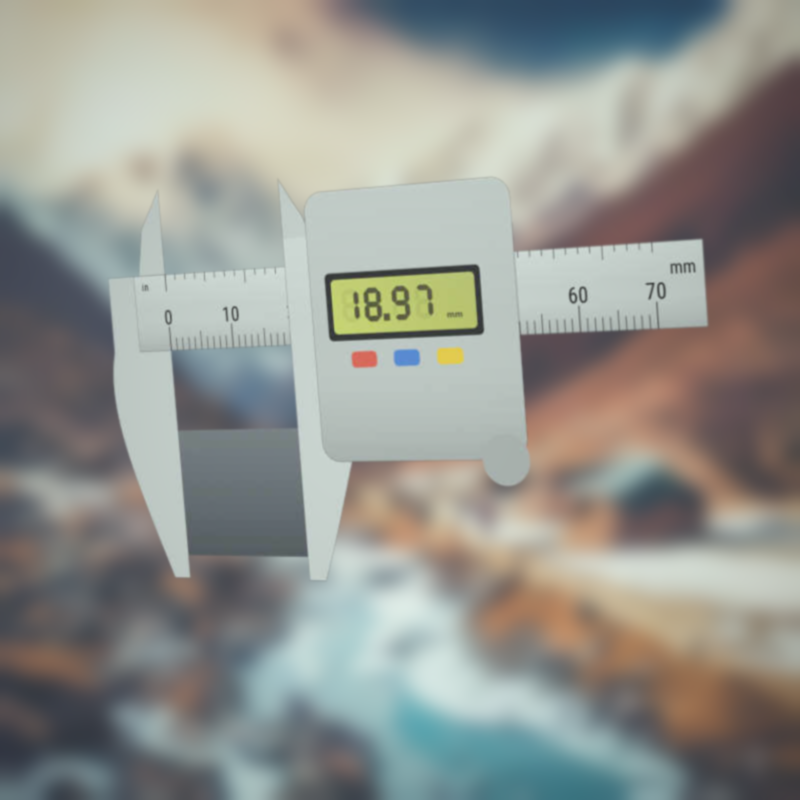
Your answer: 18.97,mm
